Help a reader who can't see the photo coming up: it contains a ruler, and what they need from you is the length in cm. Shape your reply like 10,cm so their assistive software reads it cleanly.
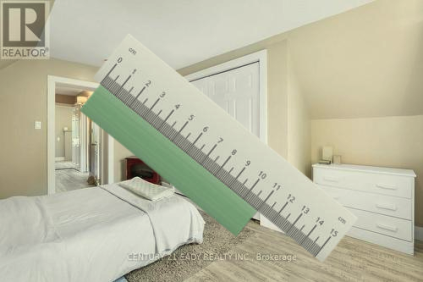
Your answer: 11,cm
